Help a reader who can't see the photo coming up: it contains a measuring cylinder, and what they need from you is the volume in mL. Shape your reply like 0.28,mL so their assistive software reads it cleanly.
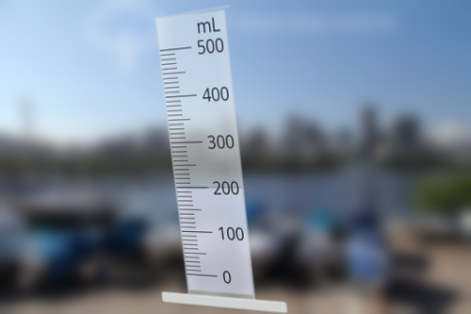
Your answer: 200,mL
